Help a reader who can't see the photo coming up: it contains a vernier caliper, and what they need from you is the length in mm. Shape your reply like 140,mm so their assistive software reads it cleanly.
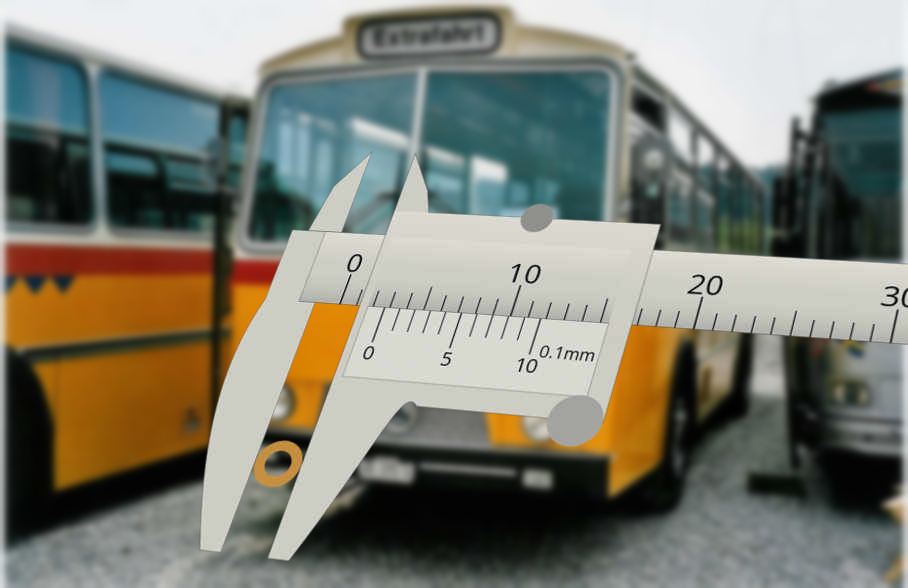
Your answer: 2.7,mm
